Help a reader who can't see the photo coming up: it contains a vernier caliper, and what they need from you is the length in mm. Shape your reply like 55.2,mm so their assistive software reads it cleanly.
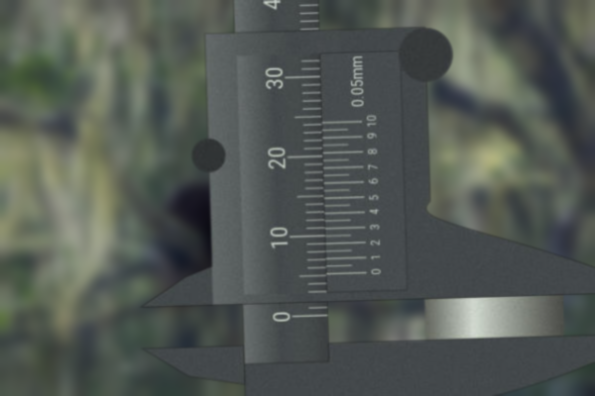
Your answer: 5.2,mm
